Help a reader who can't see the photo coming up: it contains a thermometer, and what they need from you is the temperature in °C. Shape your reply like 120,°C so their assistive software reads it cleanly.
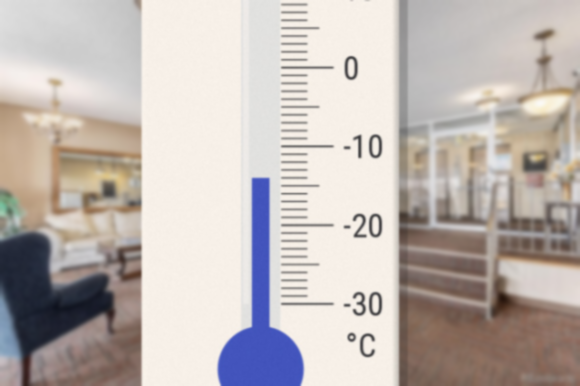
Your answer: -14,°C
